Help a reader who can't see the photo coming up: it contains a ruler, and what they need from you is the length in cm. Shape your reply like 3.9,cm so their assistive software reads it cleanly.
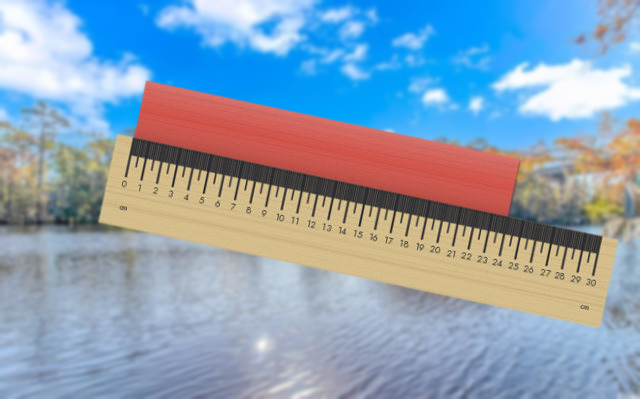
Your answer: 24,cm
